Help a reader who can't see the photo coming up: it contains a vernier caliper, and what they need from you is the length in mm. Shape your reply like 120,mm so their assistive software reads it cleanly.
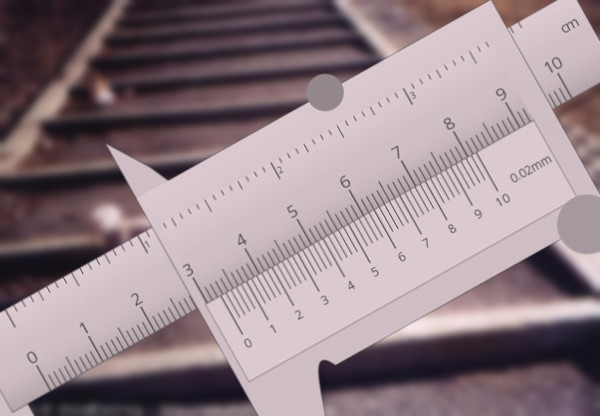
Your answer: 32.6,mm
